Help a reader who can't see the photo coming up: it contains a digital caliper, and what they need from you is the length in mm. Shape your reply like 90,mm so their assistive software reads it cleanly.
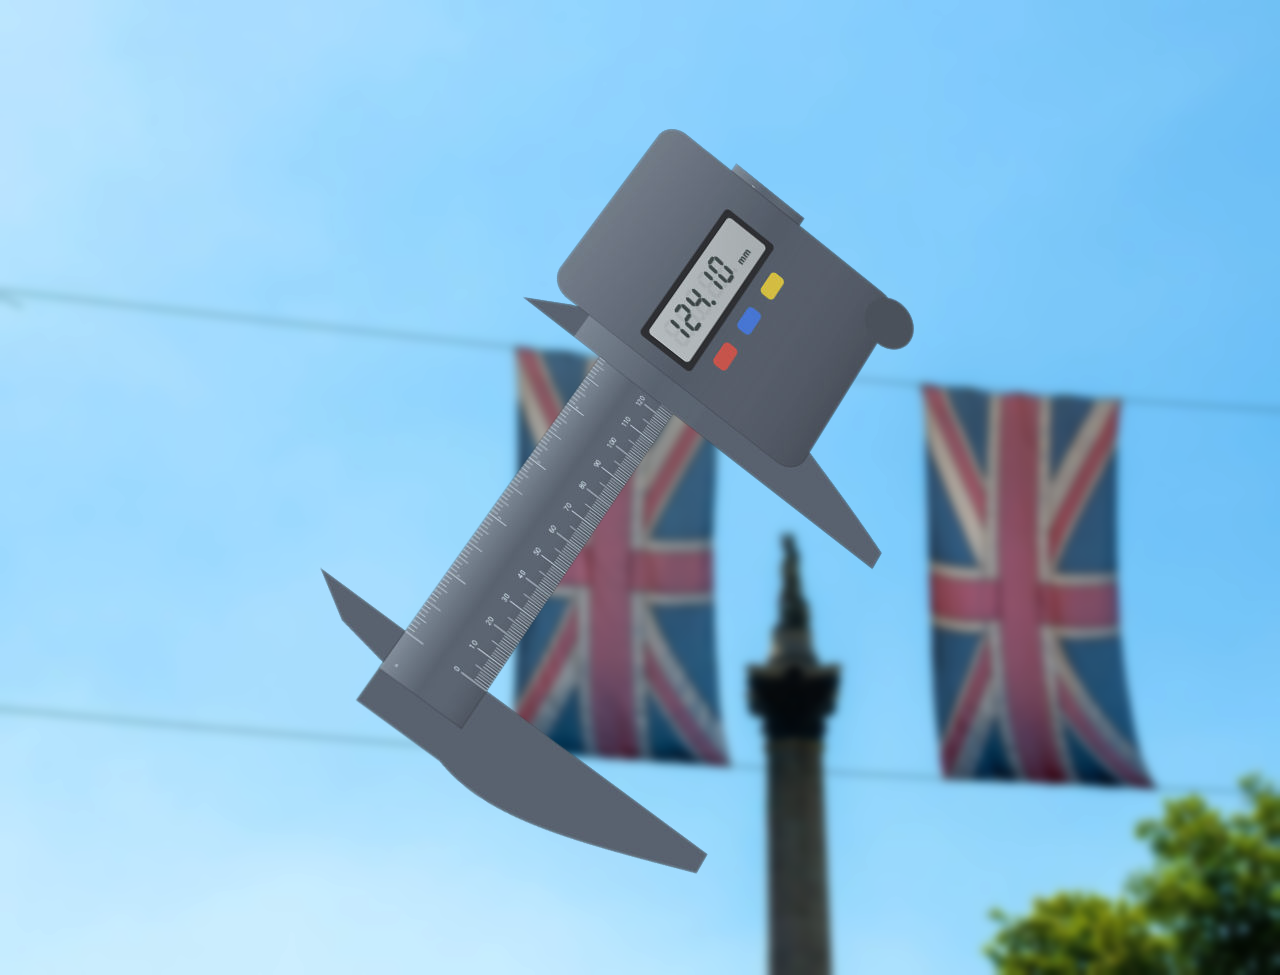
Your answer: 124.10,mm
